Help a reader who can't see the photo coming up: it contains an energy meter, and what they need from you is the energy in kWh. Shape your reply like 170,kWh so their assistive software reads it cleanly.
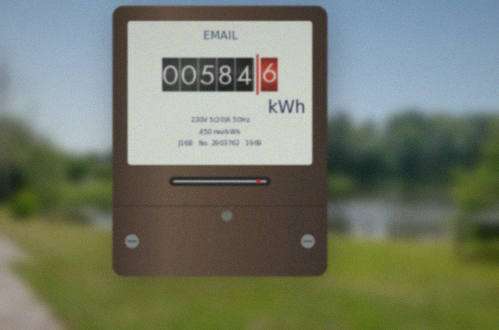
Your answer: 584.6,kWh
